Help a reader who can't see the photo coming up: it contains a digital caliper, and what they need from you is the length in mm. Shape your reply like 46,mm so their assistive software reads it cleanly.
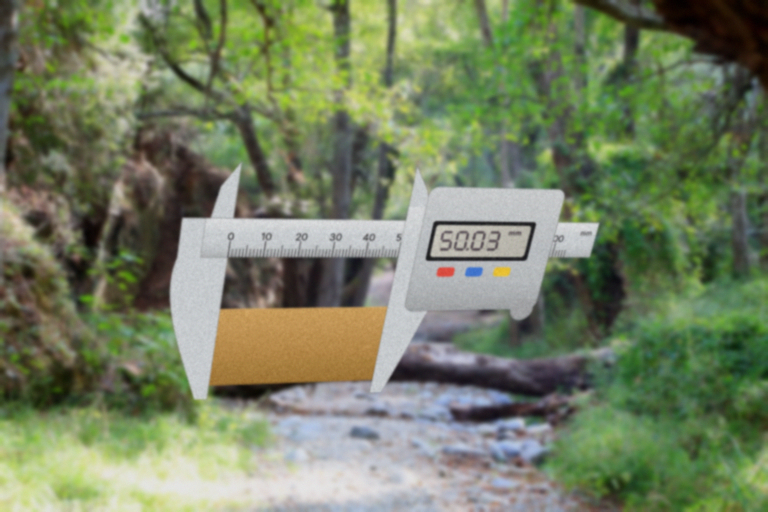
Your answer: 50.03,mm
